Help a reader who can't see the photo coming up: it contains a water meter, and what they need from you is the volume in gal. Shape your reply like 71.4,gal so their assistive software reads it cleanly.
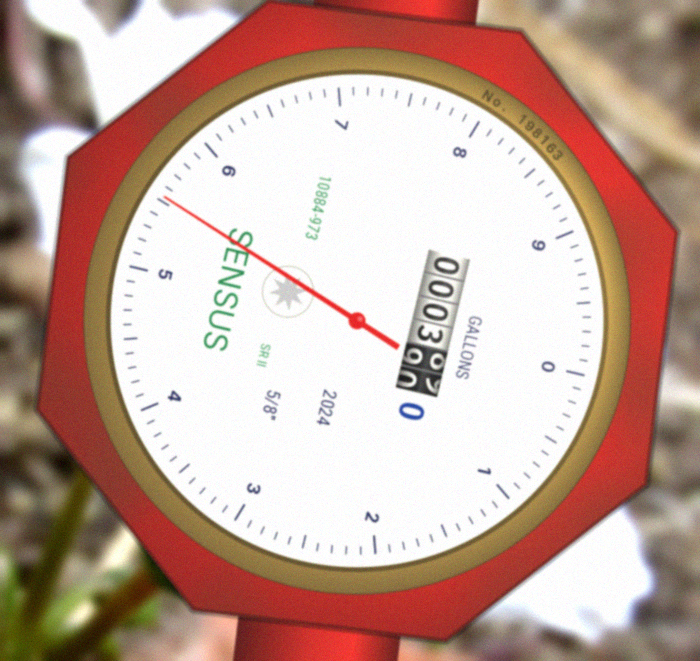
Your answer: 3895.5,gal
